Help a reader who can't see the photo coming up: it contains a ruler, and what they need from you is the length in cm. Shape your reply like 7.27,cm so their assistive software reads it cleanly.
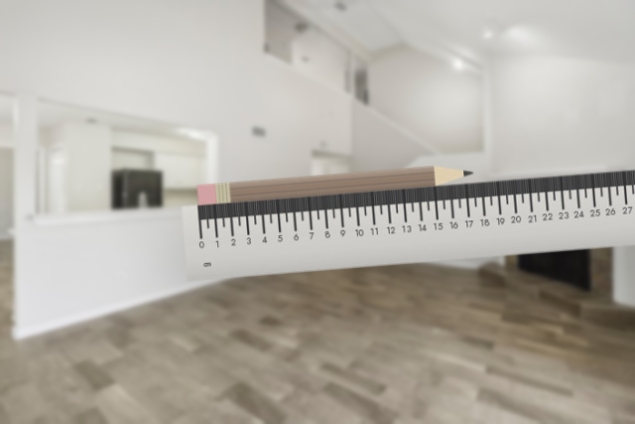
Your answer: 17.5,cm
